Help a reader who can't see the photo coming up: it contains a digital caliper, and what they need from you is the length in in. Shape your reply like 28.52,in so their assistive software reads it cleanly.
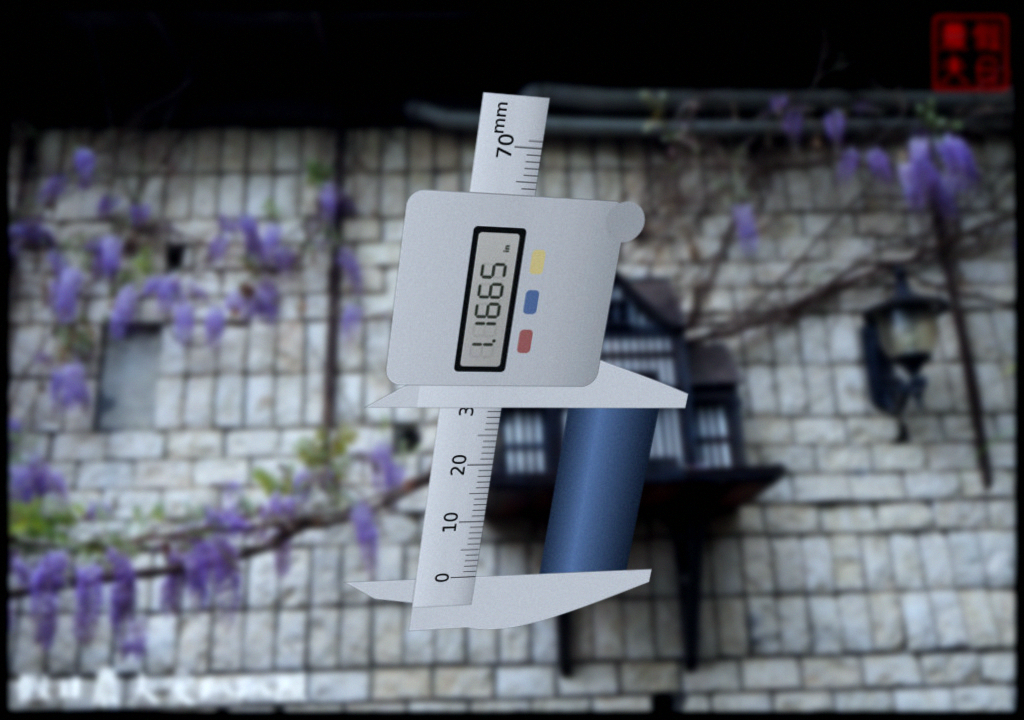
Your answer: 1.1665,in
